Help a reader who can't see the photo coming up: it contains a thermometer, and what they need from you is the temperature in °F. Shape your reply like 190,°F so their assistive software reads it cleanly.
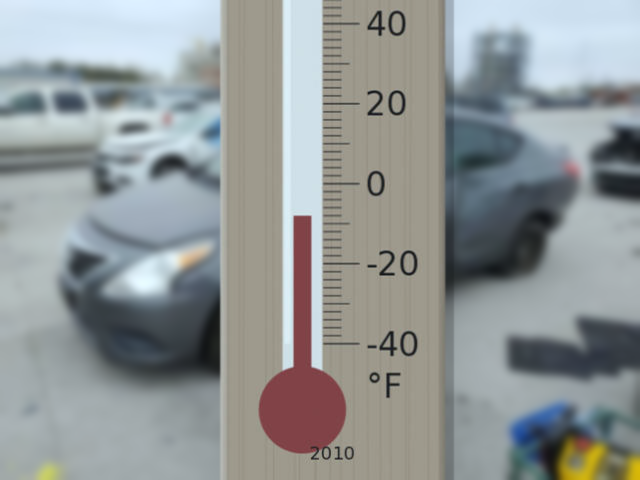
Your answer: -8,°F
